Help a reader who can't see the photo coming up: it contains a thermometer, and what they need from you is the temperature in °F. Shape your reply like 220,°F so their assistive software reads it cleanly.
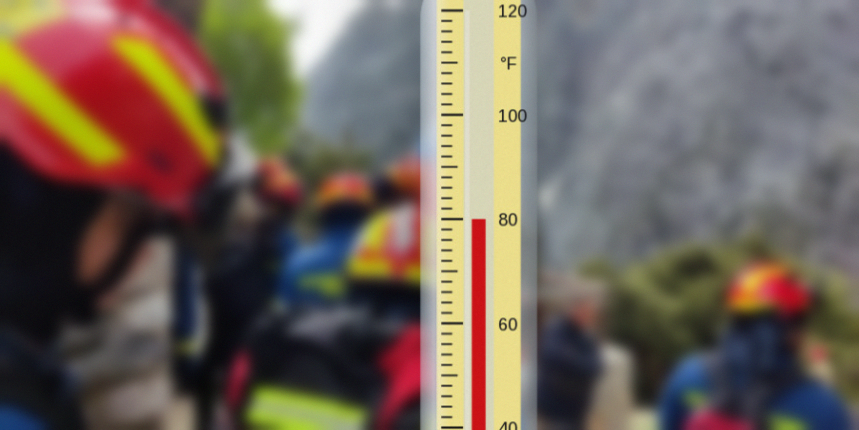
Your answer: 80,°F
